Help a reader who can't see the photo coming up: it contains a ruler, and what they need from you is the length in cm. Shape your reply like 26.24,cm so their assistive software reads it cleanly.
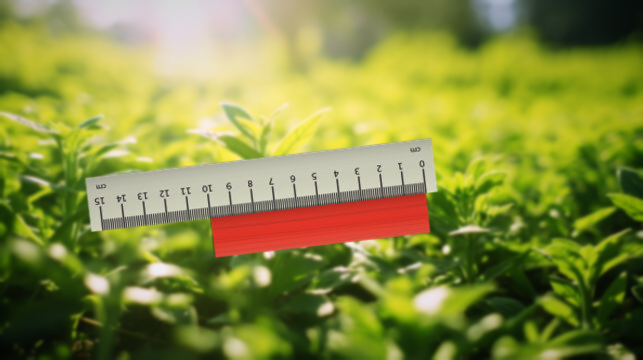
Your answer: 10,cm
